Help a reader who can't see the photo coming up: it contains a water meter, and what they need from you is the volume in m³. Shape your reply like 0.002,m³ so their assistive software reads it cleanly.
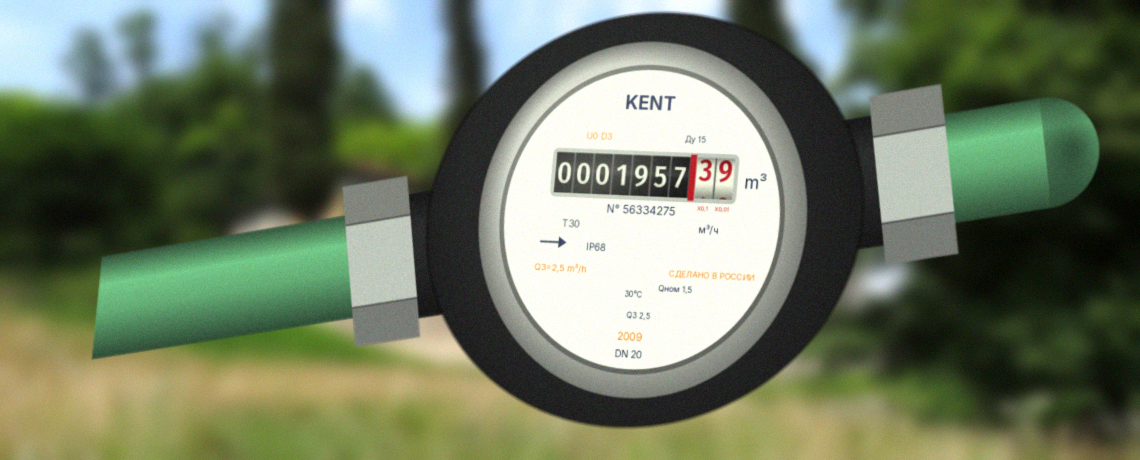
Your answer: 1957.39,m³
